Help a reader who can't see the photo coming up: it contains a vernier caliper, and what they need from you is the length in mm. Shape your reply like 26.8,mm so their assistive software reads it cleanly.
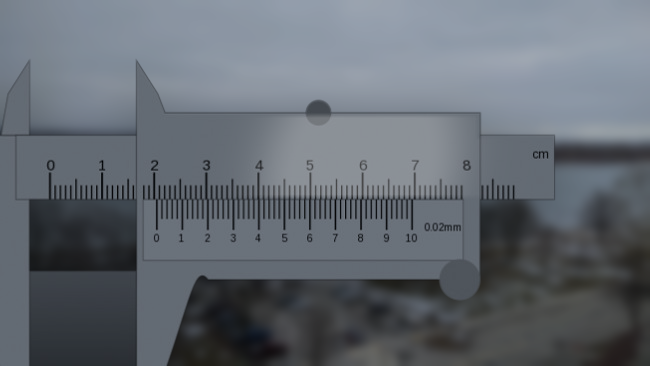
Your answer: 20.5,mm
